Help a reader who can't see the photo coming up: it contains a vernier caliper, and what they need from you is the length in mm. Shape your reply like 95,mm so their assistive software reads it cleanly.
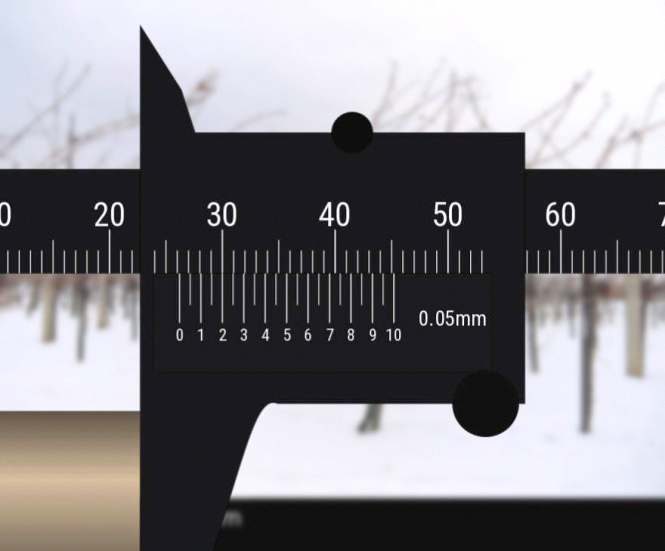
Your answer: 26.2,mm
